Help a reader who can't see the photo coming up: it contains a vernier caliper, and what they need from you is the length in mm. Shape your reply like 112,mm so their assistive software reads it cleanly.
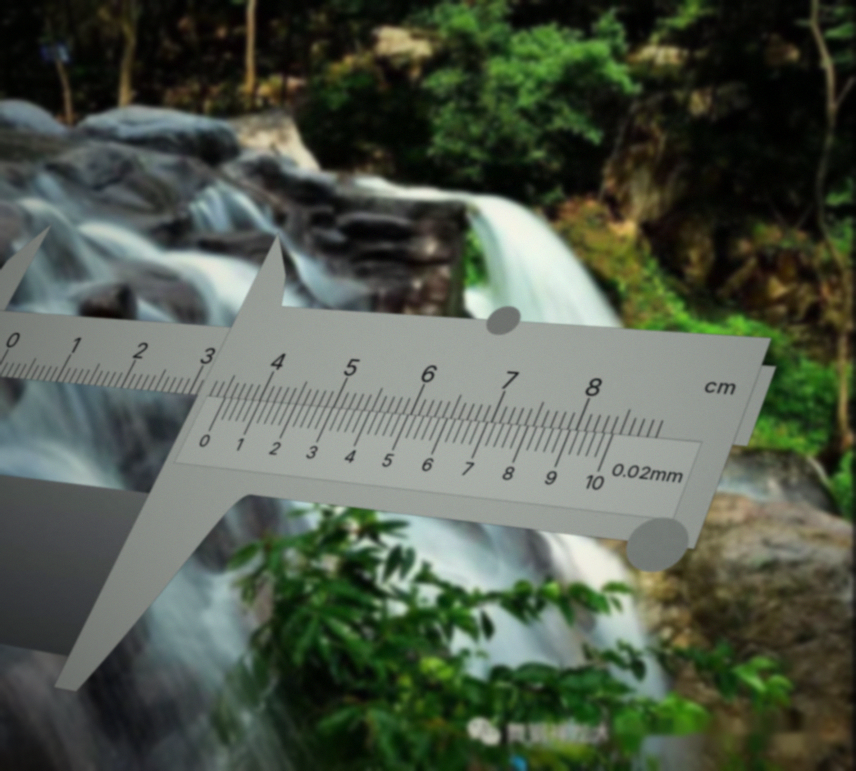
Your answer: 35.2,mm
